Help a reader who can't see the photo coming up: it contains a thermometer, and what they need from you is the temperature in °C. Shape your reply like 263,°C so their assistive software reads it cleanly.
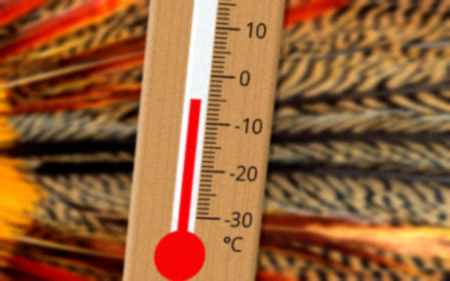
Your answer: -5,°C
